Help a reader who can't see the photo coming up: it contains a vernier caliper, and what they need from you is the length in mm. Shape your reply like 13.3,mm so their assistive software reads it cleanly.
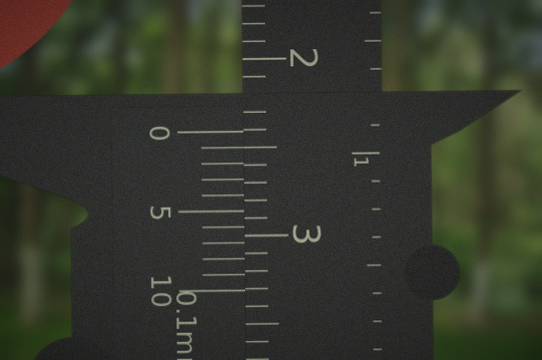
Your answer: 24.1,mm
